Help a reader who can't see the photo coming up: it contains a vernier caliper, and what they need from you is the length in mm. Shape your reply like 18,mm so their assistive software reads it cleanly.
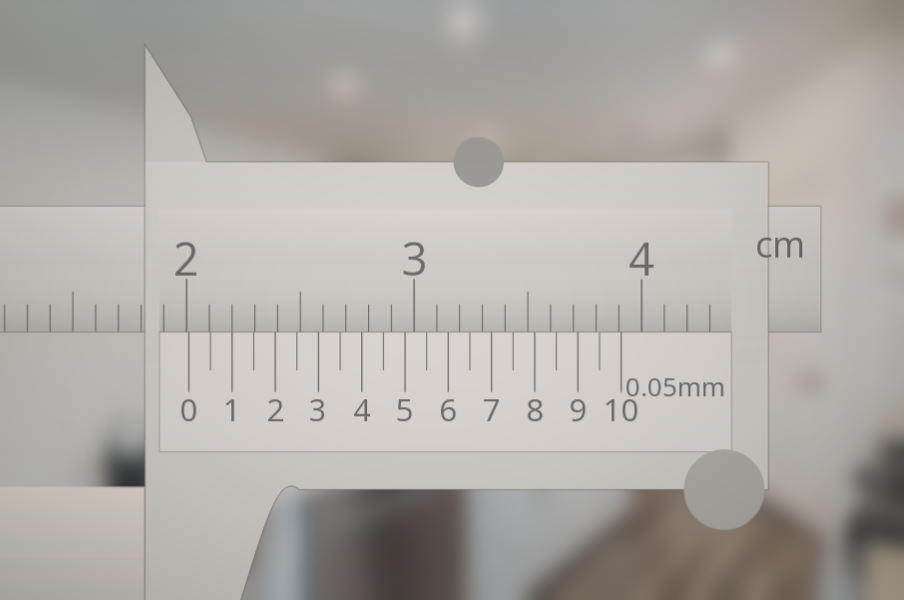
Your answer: 20.10,mm
